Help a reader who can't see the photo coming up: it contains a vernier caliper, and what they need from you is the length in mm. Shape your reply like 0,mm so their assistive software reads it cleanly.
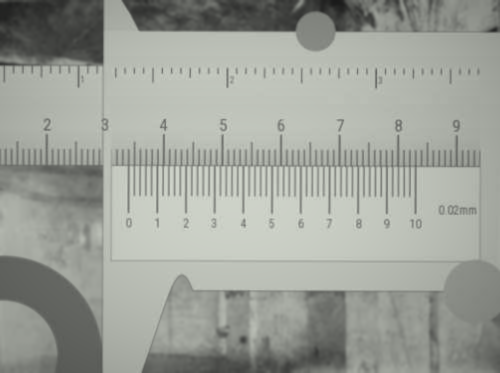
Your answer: 34.0,mm
